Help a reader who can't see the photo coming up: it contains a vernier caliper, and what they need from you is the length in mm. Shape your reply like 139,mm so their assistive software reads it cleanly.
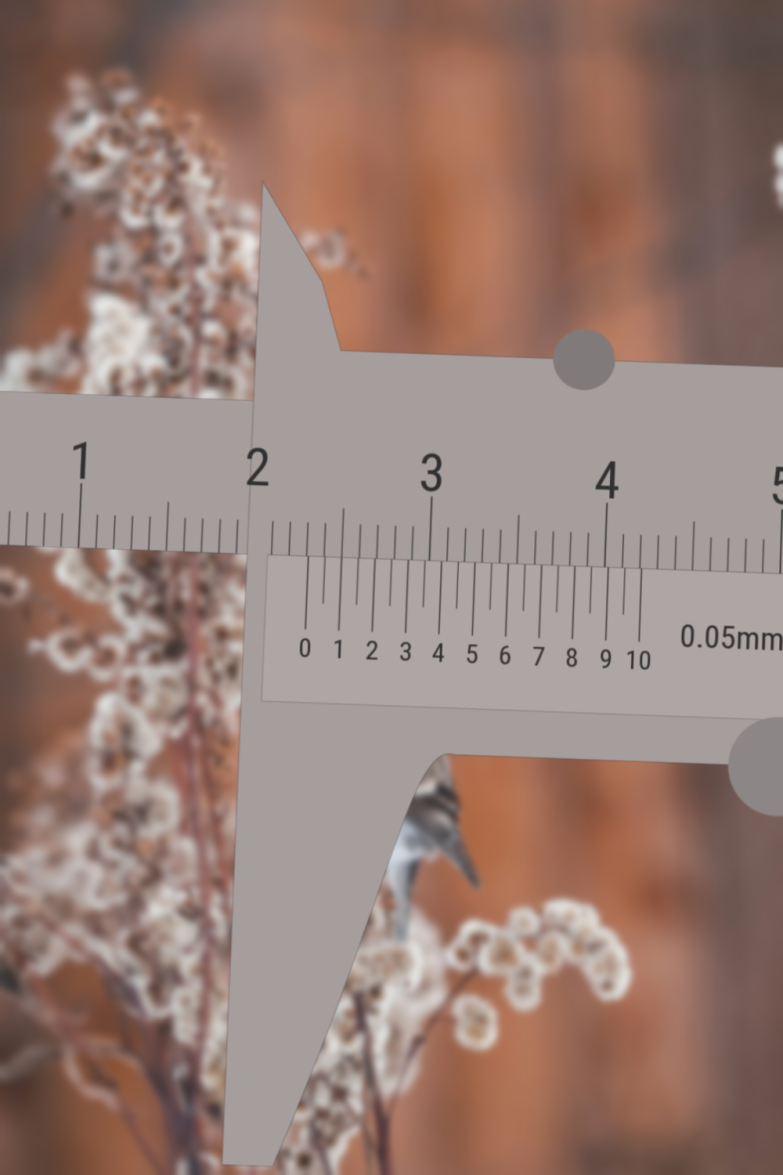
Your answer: 23.1,mm
